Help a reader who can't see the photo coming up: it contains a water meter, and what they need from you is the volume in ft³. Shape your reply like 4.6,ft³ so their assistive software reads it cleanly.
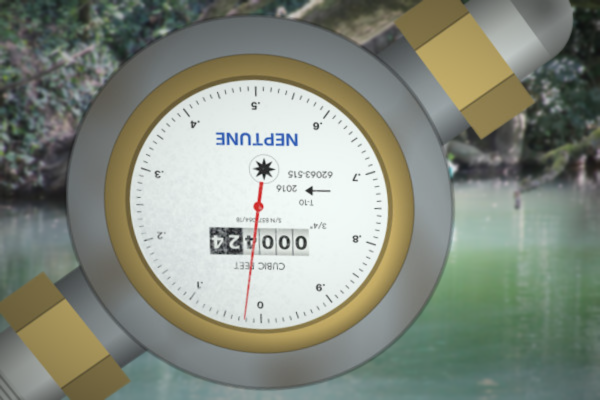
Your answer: 424.02,ft³
